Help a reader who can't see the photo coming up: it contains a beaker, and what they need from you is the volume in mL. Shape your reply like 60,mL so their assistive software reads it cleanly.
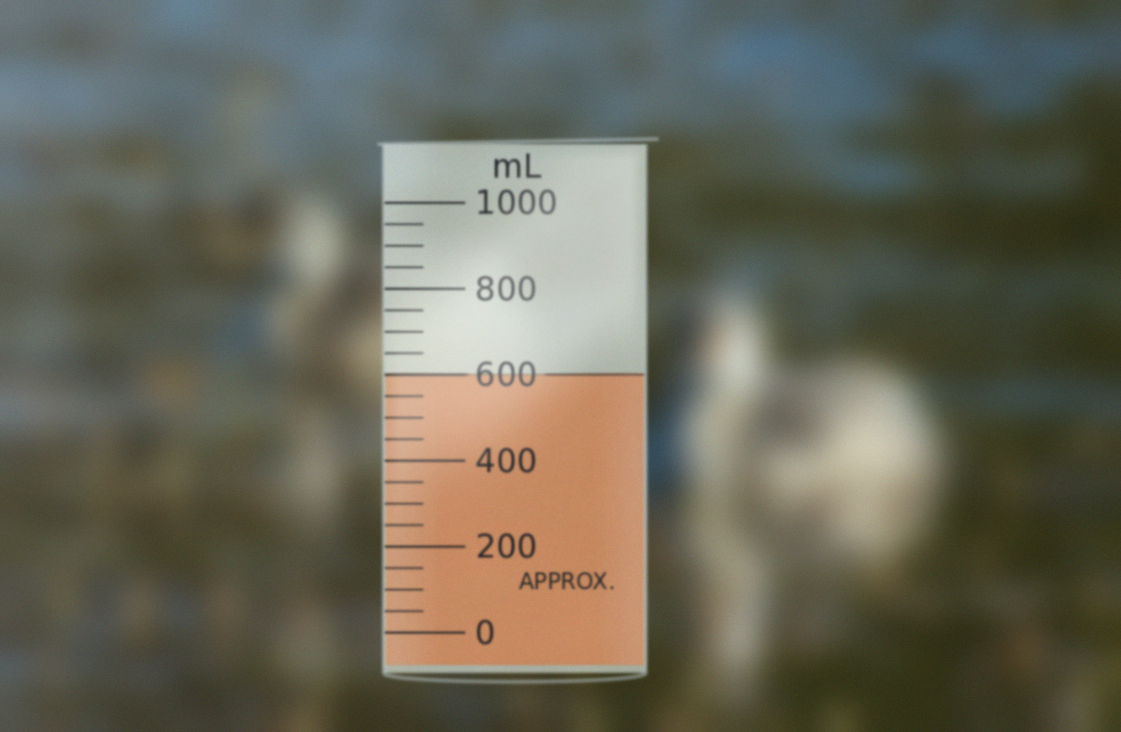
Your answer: 600,mL
